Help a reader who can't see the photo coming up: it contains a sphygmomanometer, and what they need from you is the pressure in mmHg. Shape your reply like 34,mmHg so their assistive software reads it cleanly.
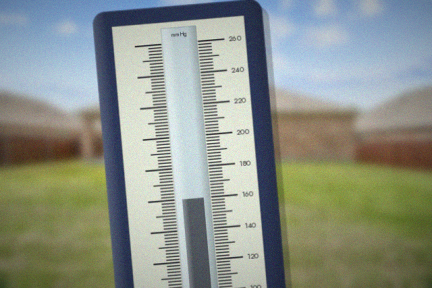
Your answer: 160,mmHg
